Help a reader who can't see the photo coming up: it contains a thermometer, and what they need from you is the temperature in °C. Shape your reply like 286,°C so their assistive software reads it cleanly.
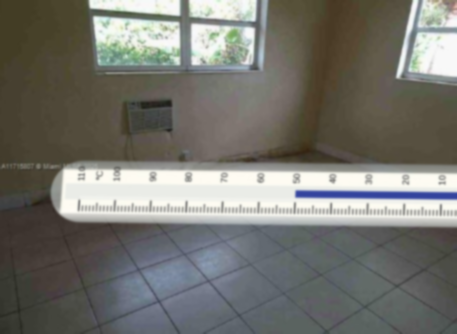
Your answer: 50,°C
